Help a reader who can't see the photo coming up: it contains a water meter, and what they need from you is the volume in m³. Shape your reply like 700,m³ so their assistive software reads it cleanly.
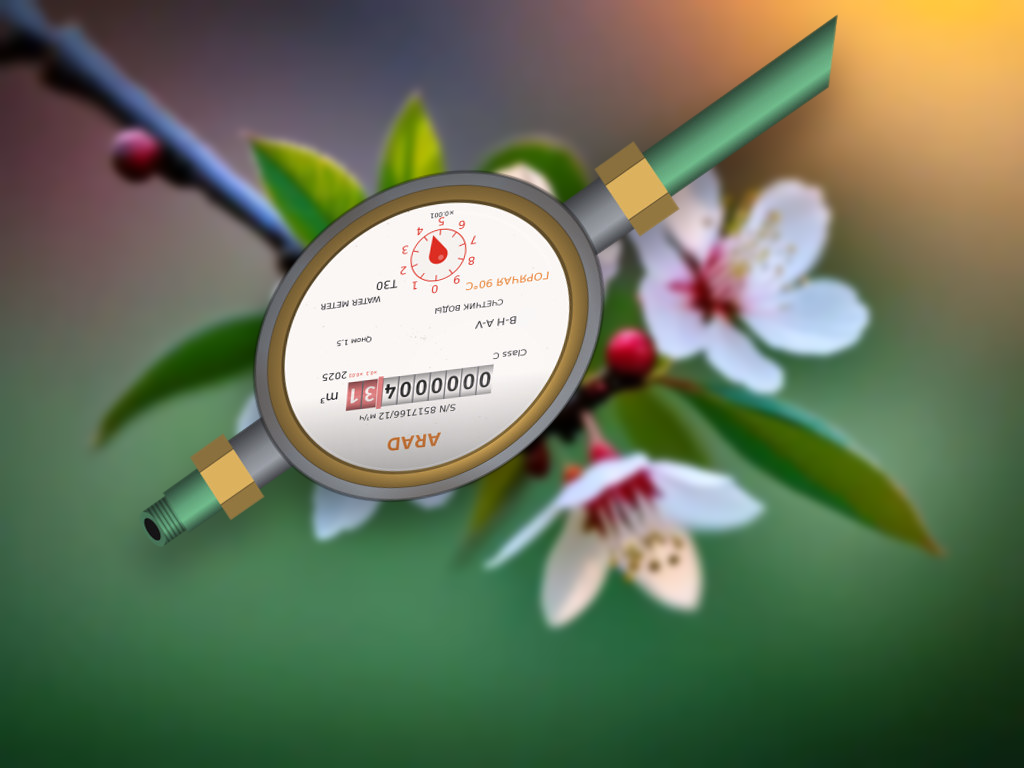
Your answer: 4.314,m³
